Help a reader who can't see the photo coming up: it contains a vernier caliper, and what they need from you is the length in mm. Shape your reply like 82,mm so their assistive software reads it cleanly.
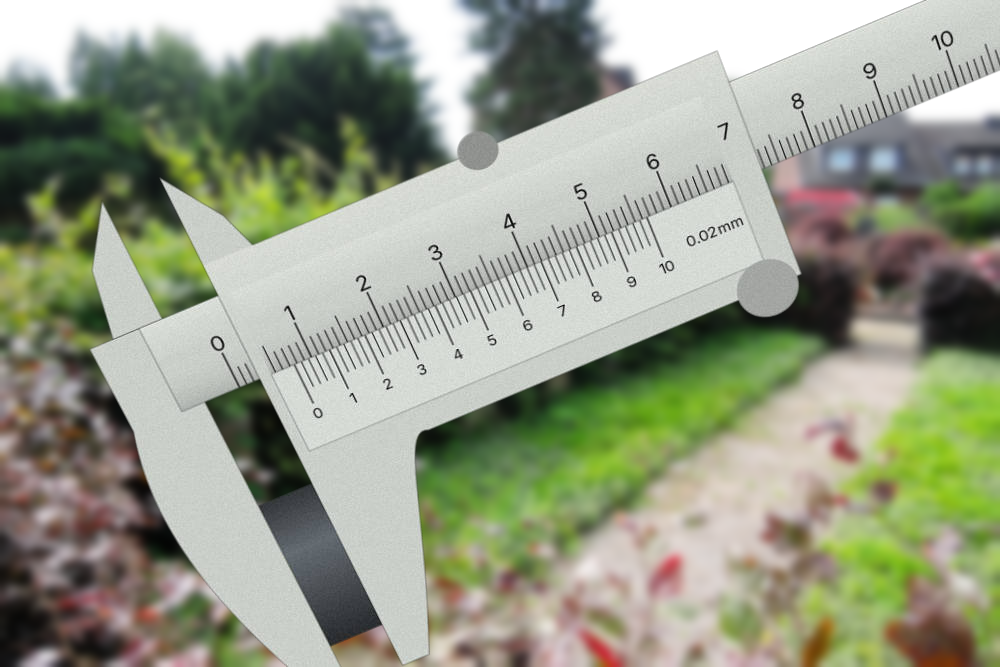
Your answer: 7.6,mm
